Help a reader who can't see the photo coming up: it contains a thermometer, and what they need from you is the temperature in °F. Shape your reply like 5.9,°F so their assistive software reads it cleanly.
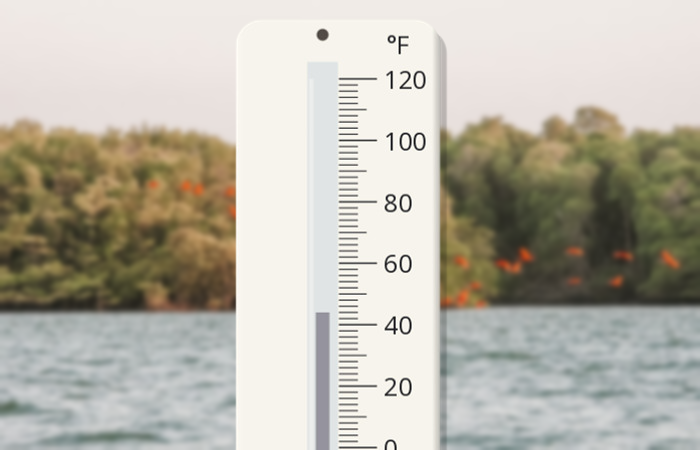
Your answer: 44,°F
